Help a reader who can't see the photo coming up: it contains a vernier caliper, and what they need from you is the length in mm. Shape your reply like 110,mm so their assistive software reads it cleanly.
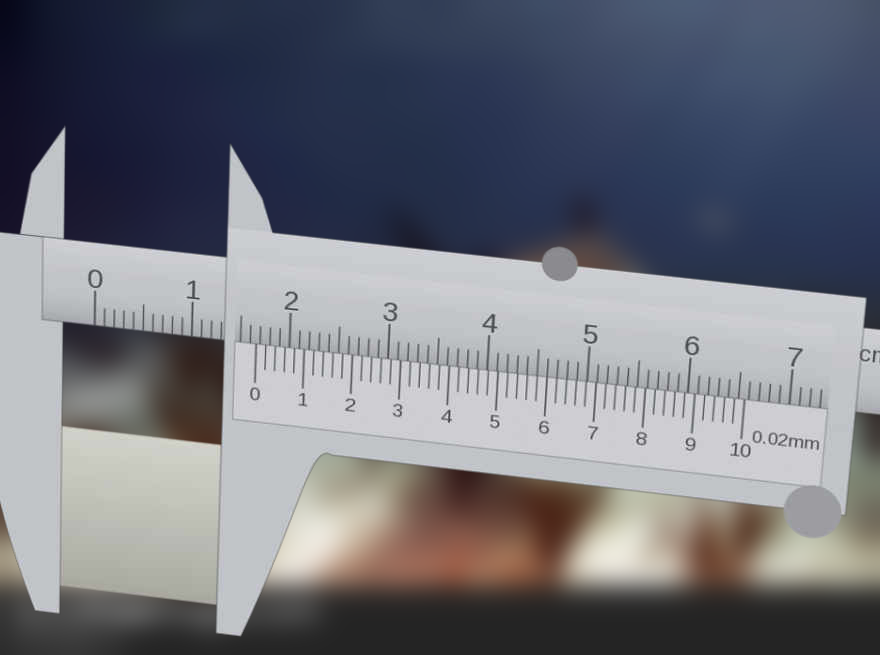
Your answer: 16.6,mm
